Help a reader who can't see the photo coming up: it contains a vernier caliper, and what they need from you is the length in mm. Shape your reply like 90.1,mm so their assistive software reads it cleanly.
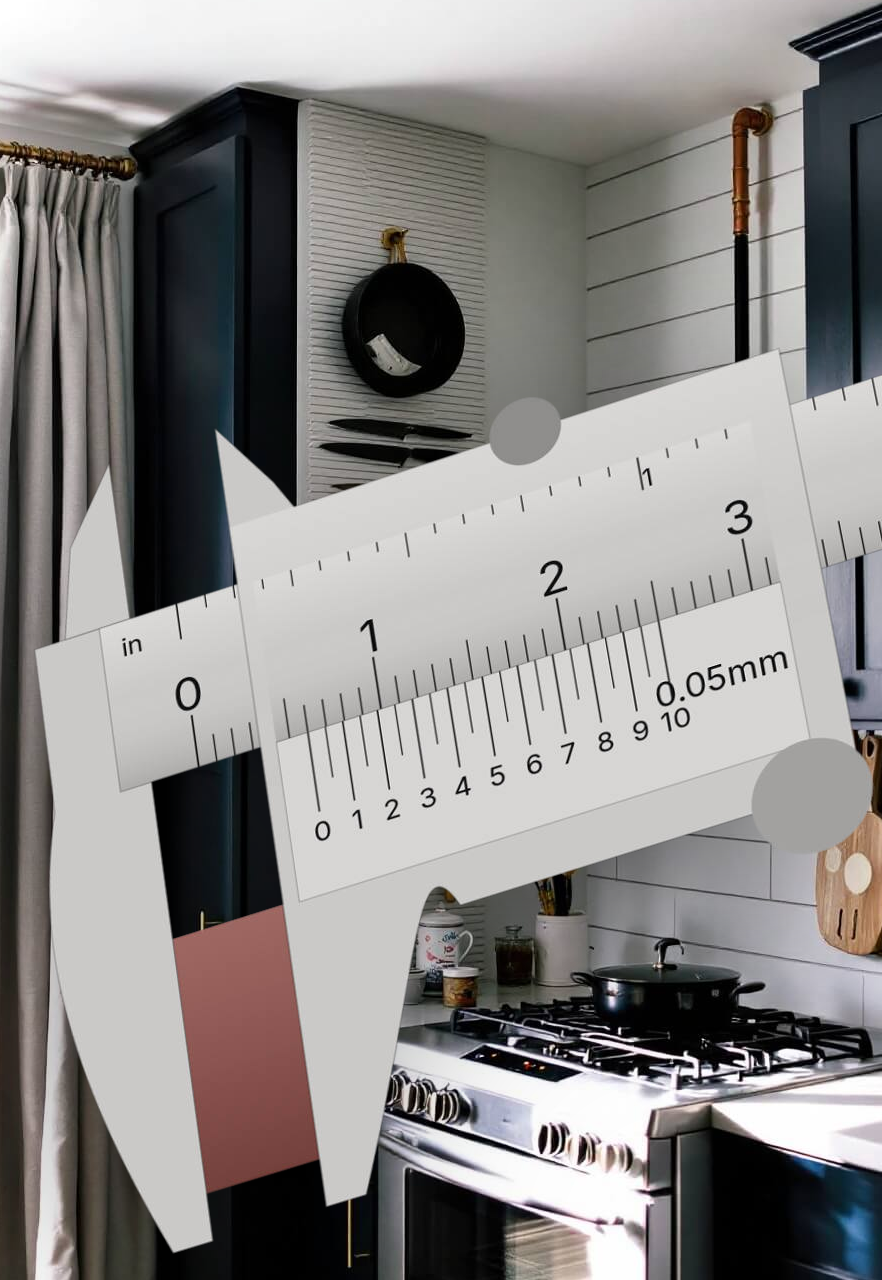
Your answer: 6.0,mm
